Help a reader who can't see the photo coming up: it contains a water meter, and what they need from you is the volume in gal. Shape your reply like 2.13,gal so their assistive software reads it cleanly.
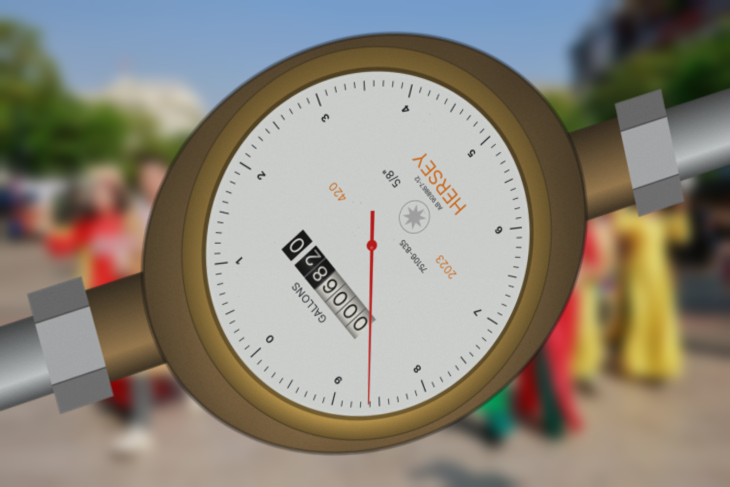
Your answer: 6818.6,gal
